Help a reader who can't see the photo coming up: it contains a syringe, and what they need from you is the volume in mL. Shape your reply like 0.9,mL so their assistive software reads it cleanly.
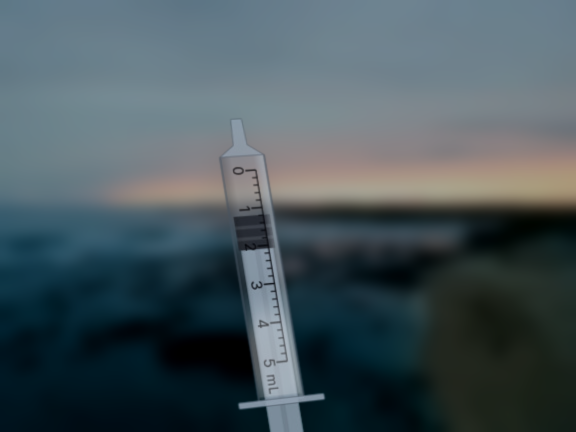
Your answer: 1.2,mL
